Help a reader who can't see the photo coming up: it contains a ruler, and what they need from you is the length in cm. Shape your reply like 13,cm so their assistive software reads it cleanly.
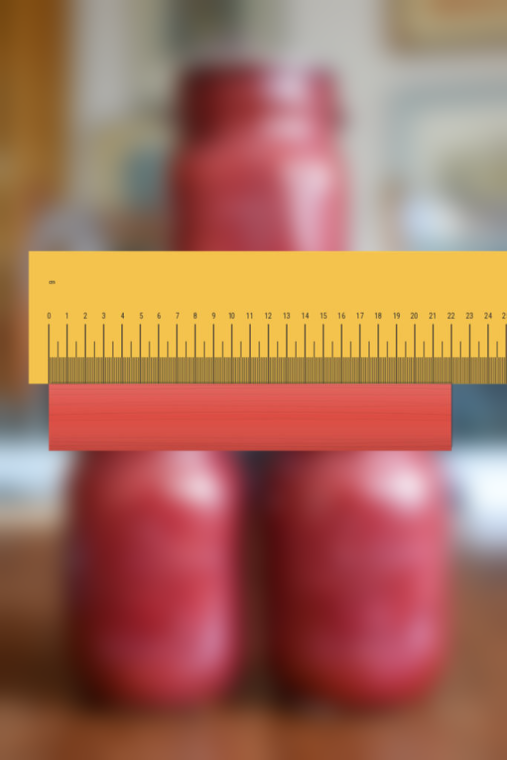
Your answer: 22,cm
